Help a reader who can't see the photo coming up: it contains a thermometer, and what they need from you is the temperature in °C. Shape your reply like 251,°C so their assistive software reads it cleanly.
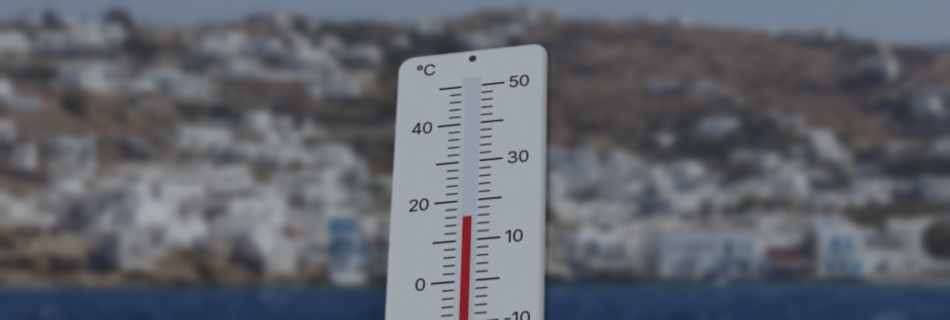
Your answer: 16,°C
